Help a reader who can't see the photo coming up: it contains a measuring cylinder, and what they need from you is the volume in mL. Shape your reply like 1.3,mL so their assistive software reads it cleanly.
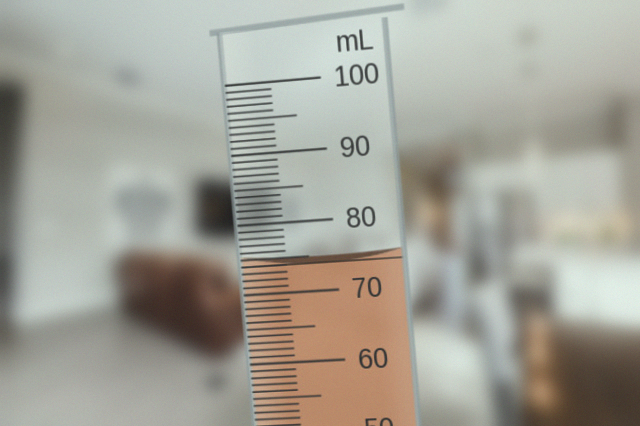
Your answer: 74,mL
